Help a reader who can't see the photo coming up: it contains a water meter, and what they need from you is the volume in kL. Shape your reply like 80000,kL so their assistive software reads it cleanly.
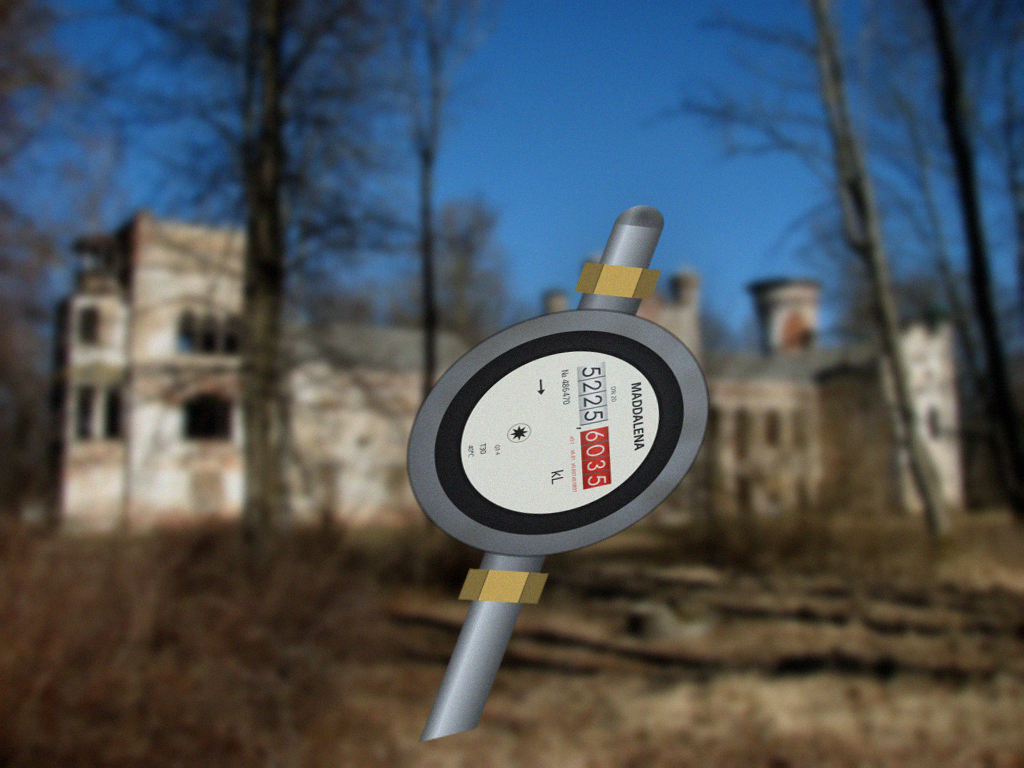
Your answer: 5225.6035,kL
